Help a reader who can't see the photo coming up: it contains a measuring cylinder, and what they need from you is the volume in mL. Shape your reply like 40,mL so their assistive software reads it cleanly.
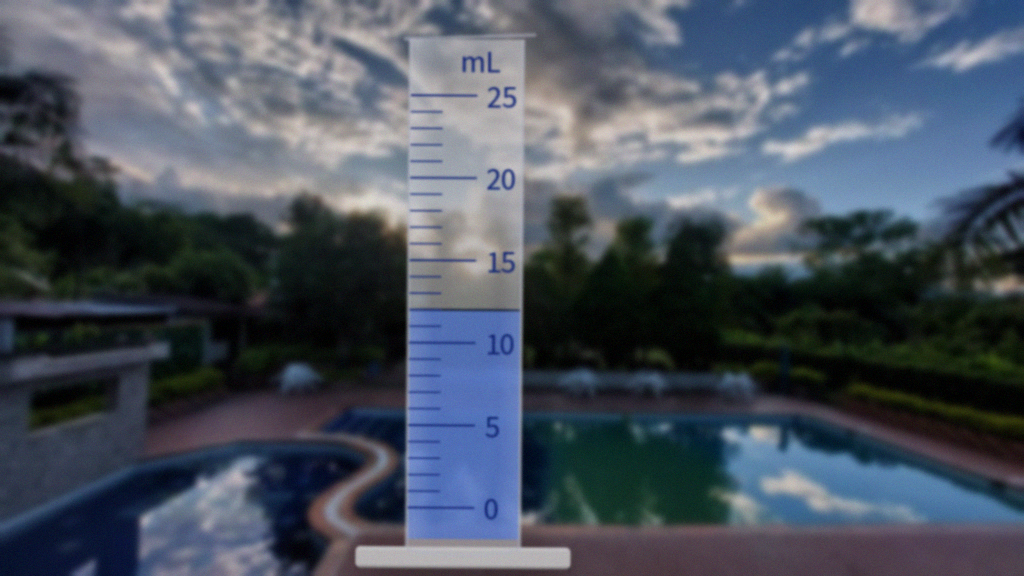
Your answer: 12,mL
